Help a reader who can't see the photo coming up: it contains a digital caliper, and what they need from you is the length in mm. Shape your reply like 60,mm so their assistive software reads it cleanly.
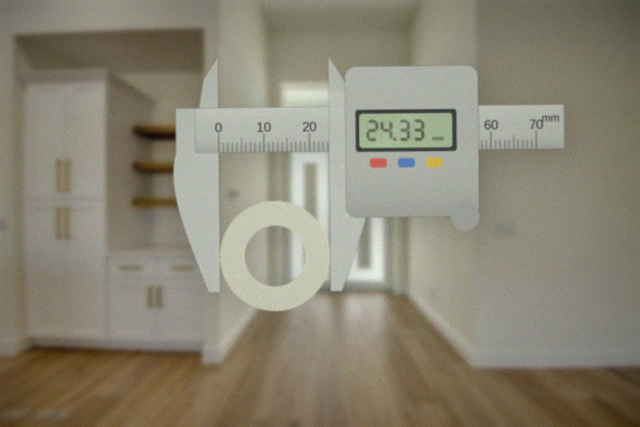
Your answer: 24.33,mm
